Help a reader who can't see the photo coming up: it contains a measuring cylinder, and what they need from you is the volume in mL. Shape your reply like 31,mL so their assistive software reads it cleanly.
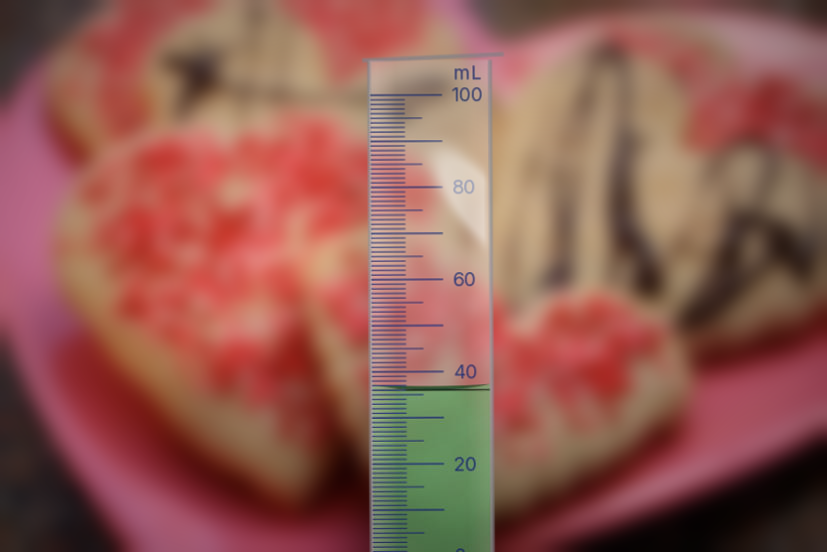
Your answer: 36,mL
